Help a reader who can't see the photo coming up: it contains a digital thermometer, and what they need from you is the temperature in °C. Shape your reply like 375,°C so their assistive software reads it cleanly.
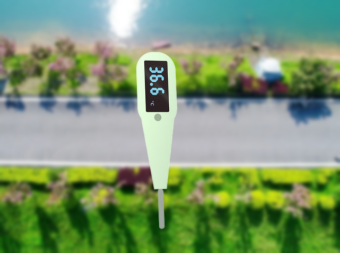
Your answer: 36.6,°C
